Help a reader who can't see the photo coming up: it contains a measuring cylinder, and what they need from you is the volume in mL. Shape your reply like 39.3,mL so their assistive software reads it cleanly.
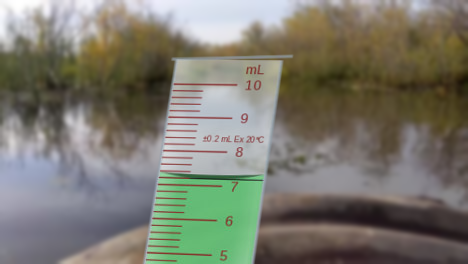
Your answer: 7.2,mL
